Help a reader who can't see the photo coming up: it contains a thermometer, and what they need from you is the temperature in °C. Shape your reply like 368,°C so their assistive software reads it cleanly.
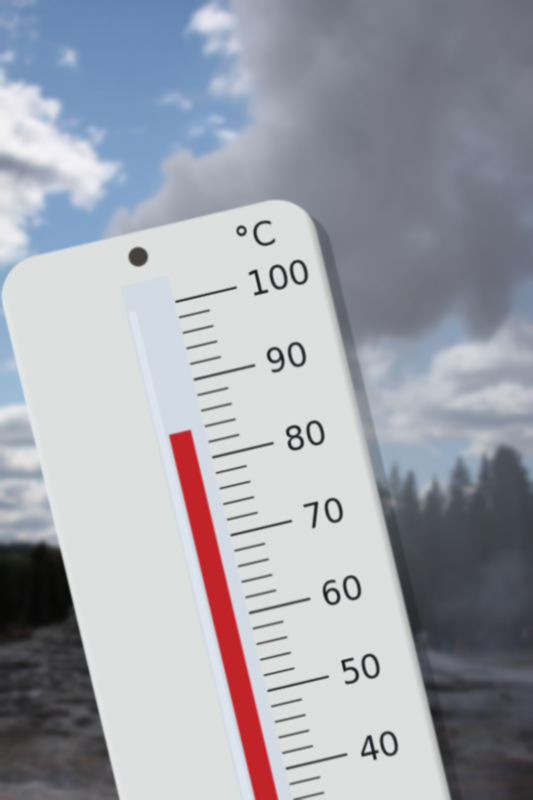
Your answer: 84,°C
